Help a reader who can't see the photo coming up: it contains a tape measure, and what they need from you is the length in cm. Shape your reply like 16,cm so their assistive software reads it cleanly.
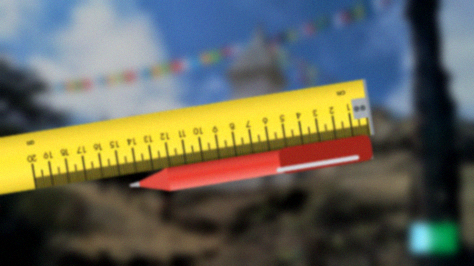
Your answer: 14.5,cm
